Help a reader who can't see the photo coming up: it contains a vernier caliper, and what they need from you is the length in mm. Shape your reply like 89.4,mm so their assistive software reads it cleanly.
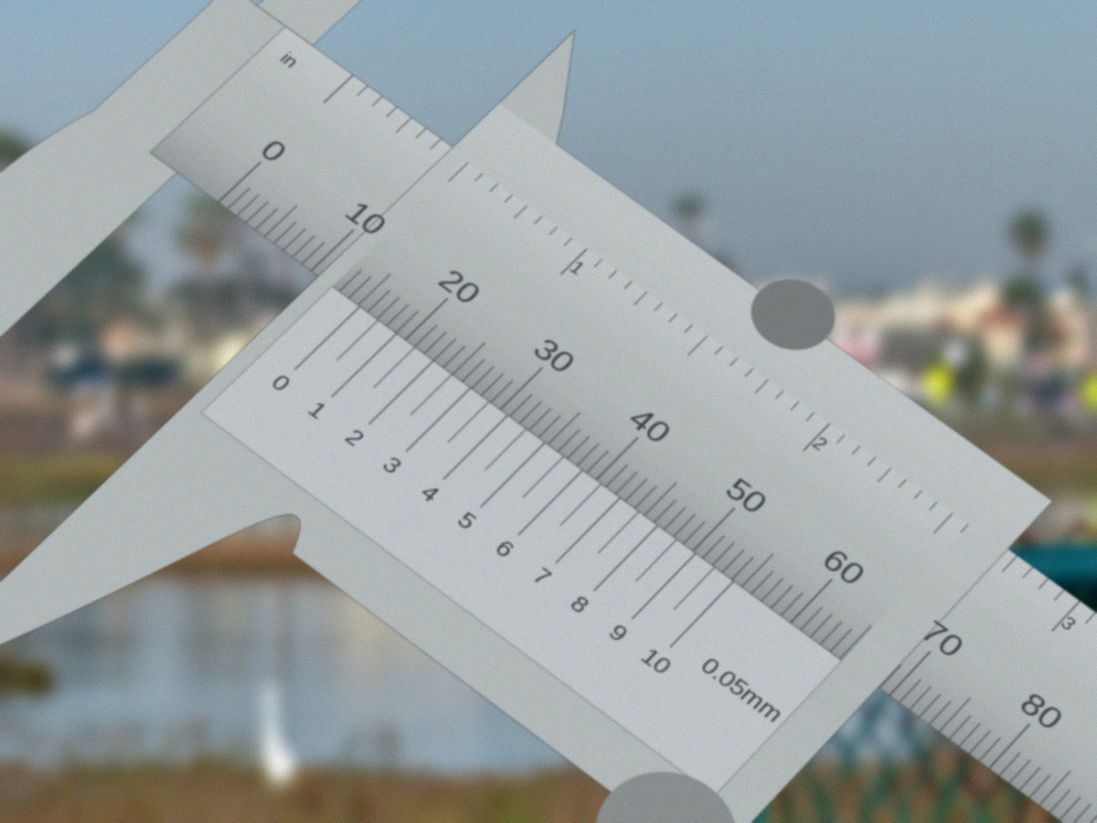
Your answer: 15.2,mm
